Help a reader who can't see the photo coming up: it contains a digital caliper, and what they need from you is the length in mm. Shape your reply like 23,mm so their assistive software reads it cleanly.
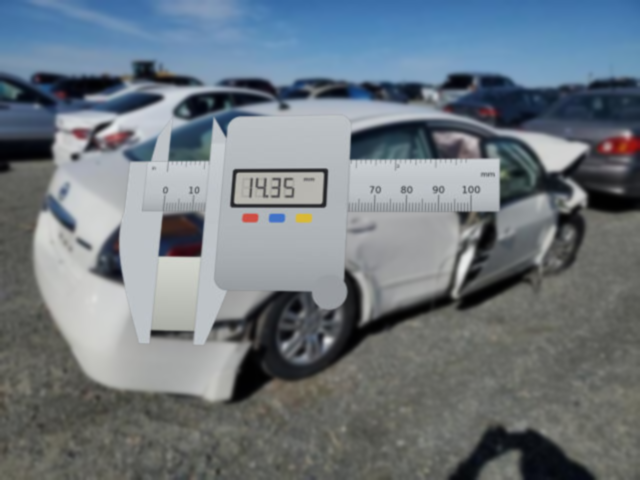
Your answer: 14.35,mm
